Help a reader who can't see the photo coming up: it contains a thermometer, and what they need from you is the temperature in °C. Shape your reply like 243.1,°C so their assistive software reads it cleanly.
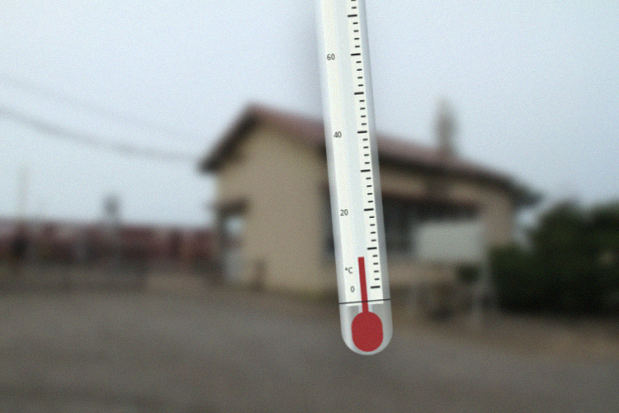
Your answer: 8,°C
